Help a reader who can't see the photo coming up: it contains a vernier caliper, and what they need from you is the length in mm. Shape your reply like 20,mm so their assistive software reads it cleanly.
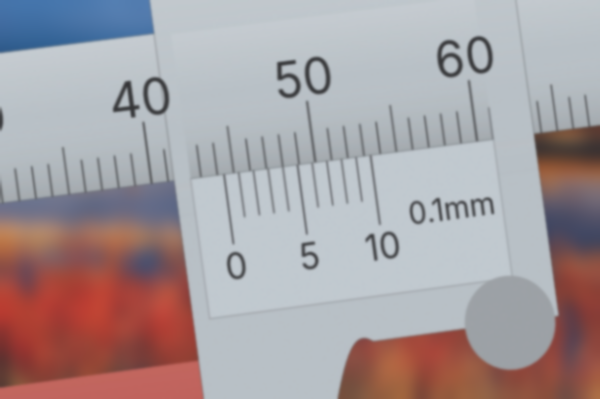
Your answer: 44.4,mm
